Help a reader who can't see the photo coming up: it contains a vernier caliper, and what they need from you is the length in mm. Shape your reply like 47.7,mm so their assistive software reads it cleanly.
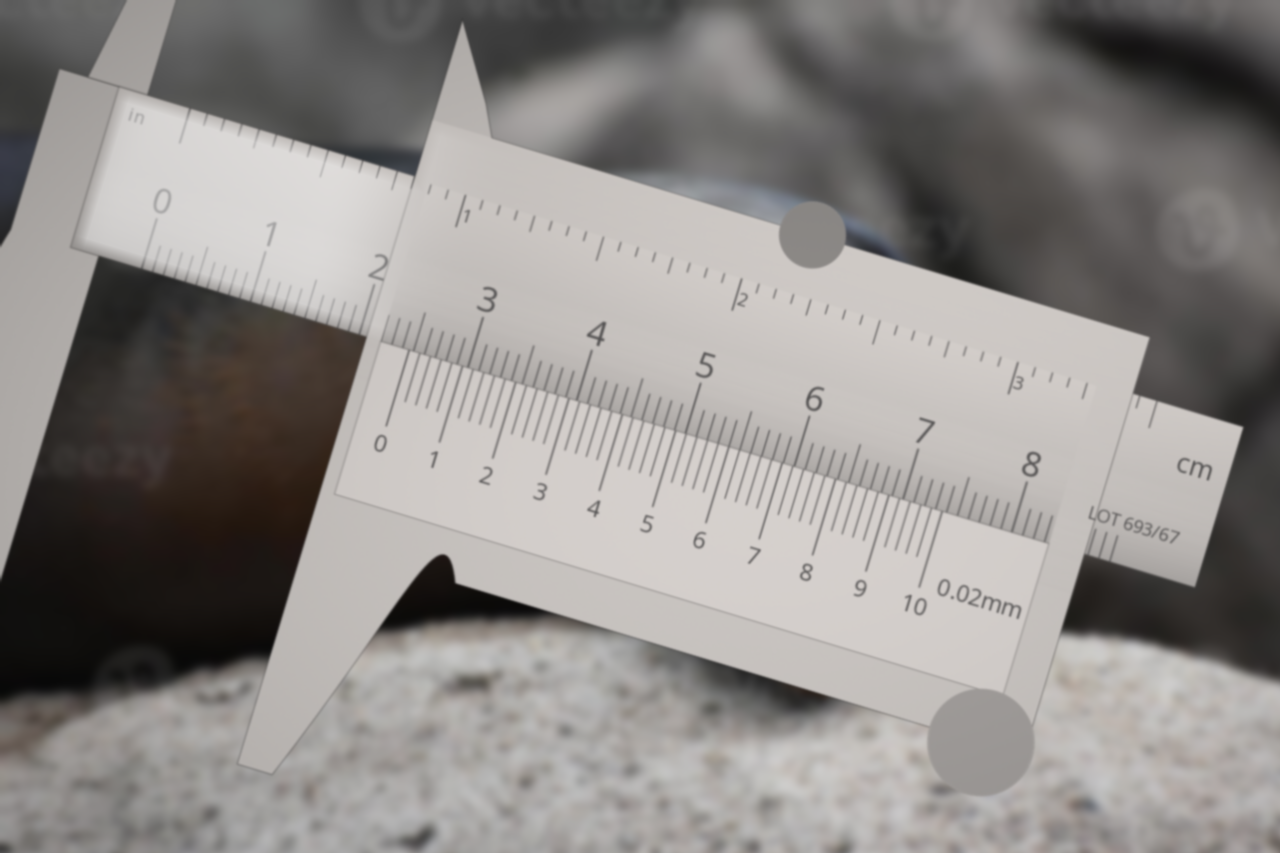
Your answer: 24.6,mm
